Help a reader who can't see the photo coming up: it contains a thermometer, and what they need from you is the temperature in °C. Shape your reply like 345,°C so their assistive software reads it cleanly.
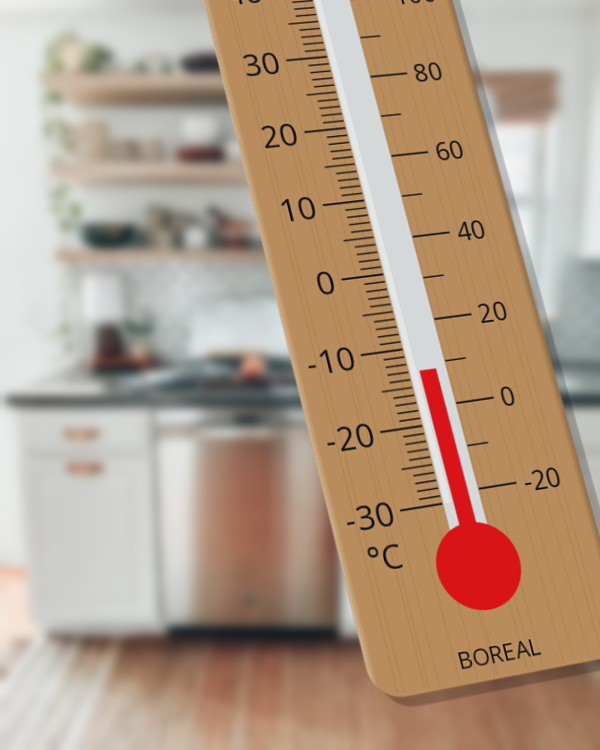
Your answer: -13,°C
